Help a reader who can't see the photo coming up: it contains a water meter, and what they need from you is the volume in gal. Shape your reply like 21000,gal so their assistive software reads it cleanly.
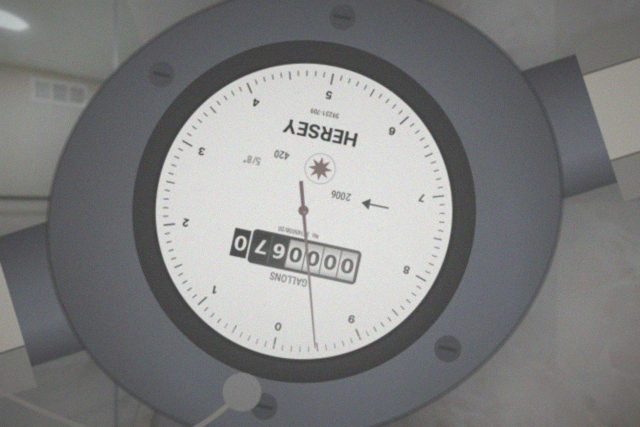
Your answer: 669.5,gal
